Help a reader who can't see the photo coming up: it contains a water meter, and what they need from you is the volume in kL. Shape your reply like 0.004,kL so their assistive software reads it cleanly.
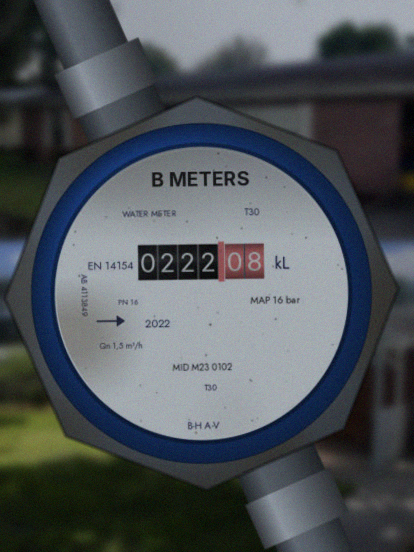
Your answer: 222.08,kL
